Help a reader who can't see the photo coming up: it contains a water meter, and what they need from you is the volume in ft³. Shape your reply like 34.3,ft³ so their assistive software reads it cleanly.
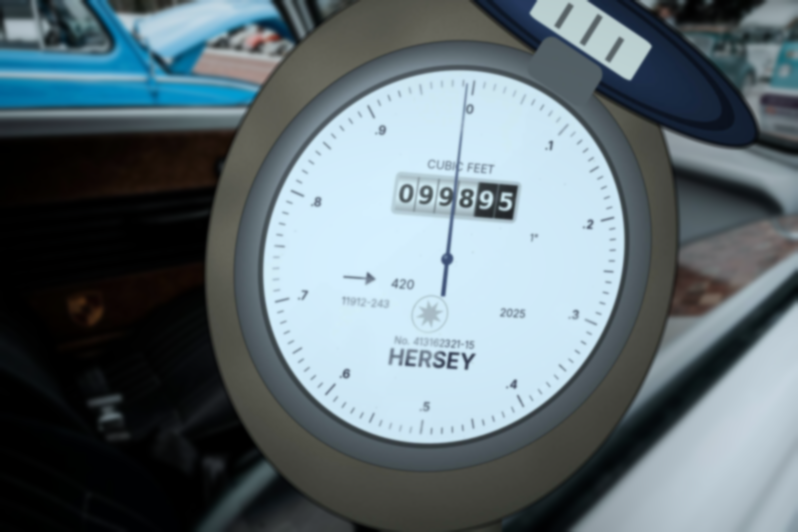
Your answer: 99894.99,ft³
